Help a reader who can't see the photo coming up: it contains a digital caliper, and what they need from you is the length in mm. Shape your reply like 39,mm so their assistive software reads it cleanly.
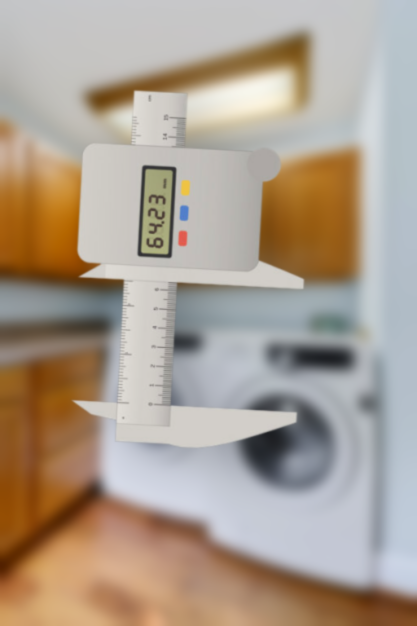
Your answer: 64.23,mm
